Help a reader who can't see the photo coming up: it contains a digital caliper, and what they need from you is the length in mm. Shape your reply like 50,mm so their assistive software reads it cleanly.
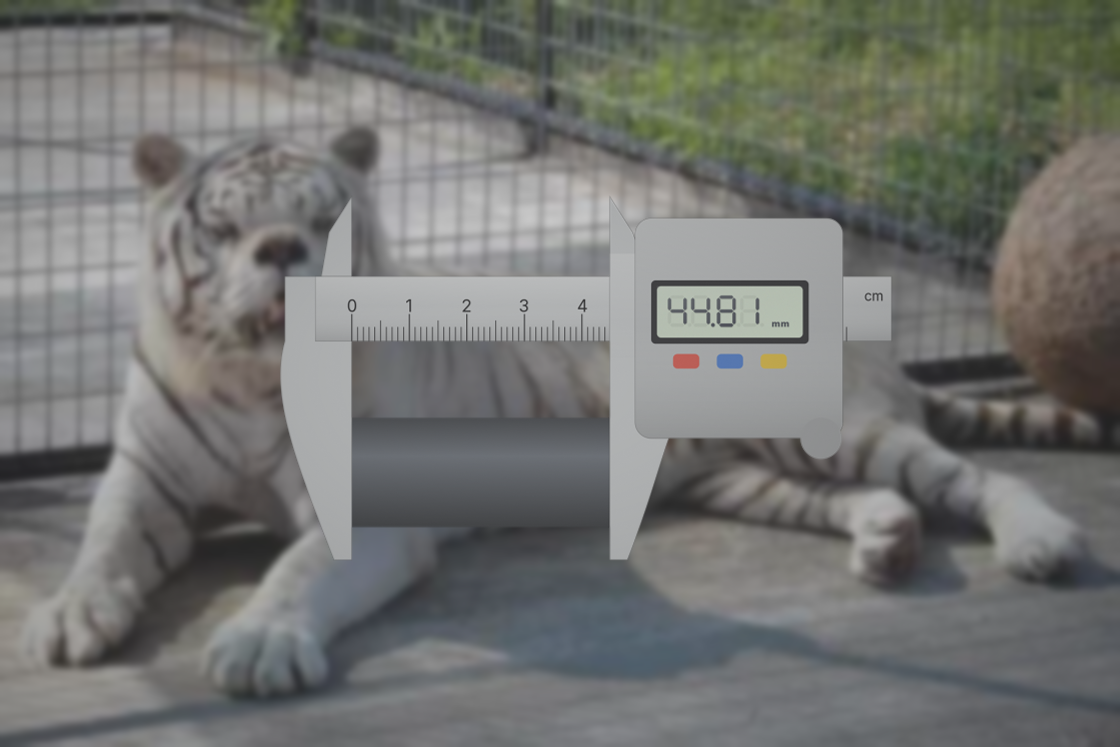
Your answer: 44.81,mm
